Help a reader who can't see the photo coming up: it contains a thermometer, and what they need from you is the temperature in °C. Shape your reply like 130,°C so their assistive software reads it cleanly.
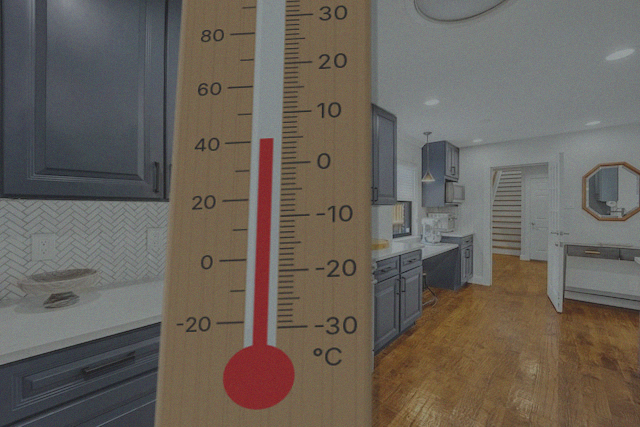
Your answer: 5,°C
